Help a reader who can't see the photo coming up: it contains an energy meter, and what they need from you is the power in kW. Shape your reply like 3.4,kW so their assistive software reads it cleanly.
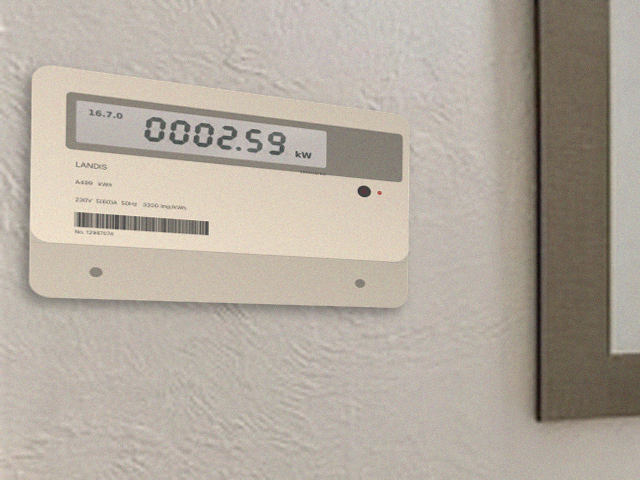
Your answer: 2.59,kW
